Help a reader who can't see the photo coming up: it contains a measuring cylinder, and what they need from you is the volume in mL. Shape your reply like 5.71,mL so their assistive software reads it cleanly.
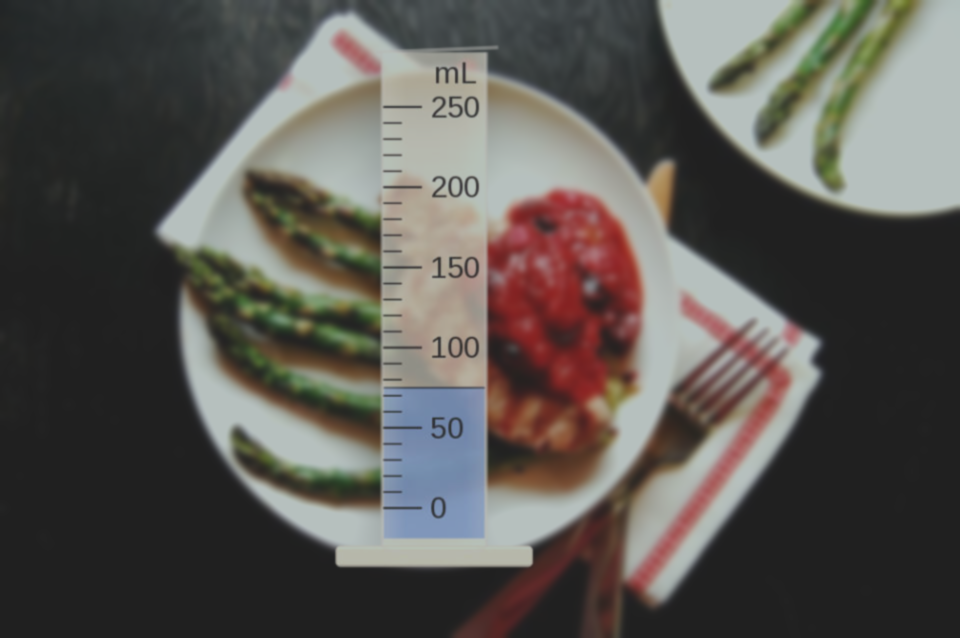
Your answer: 75,mL
